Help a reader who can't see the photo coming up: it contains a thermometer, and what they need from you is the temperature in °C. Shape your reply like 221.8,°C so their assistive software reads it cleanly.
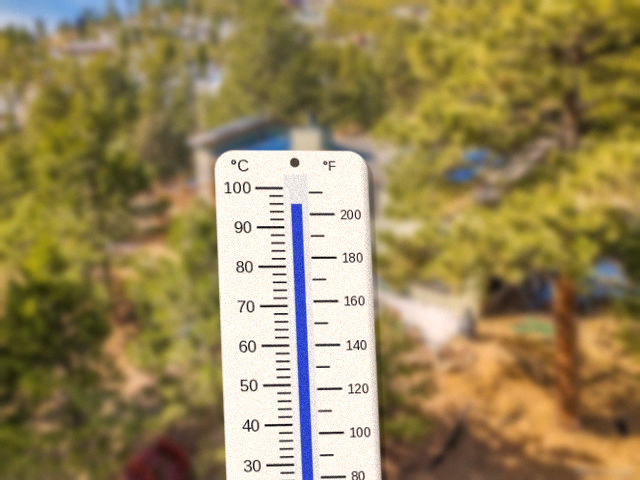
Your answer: 96,°C
